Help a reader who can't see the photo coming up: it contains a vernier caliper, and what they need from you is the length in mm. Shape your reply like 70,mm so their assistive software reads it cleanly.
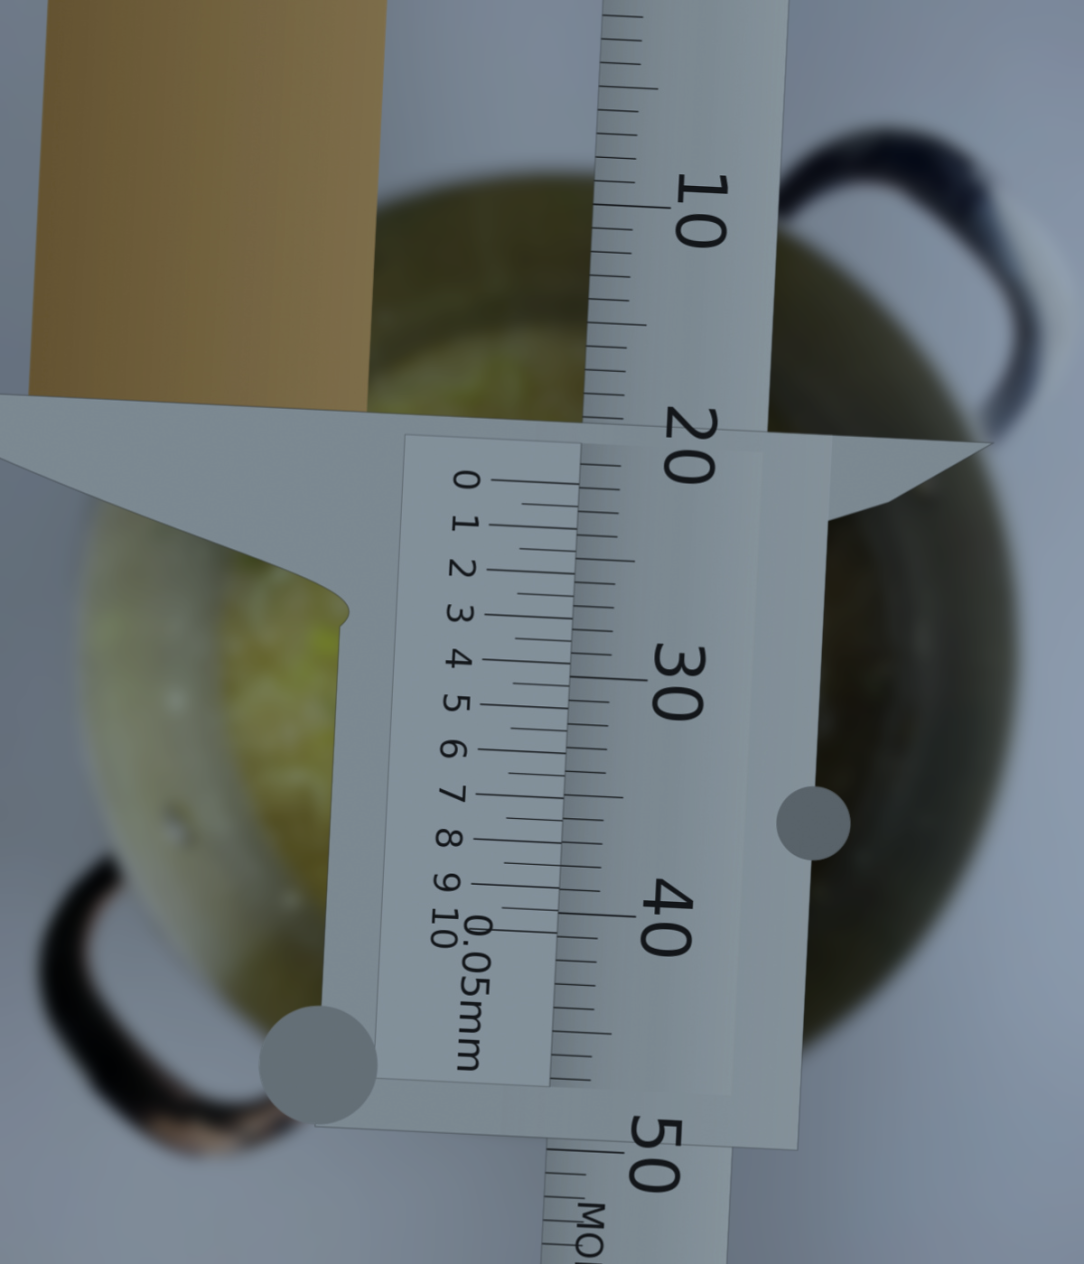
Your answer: 21.85,mm
